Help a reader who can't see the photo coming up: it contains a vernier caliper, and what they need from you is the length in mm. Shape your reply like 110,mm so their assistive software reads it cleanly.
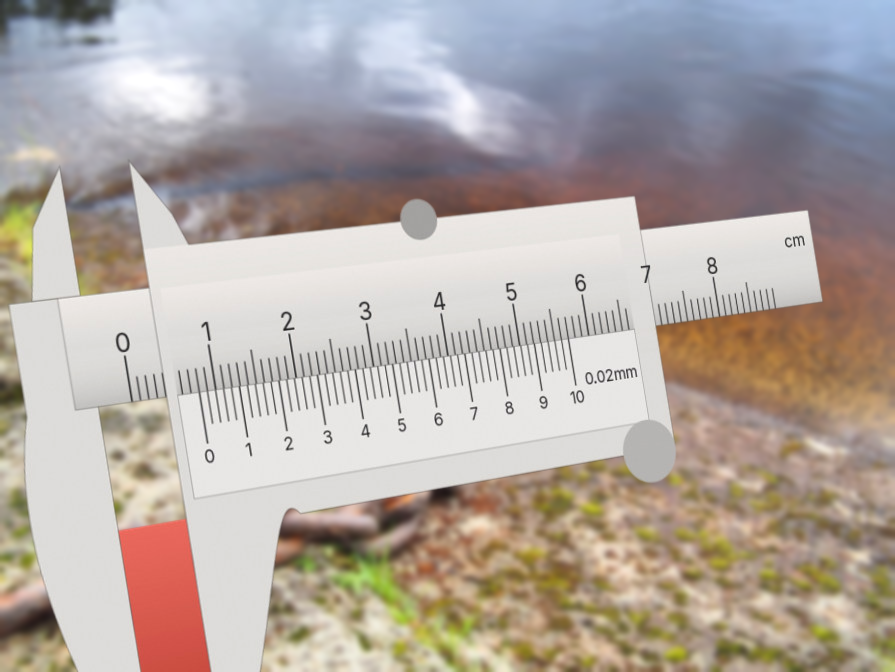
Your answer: 8.0,mm
